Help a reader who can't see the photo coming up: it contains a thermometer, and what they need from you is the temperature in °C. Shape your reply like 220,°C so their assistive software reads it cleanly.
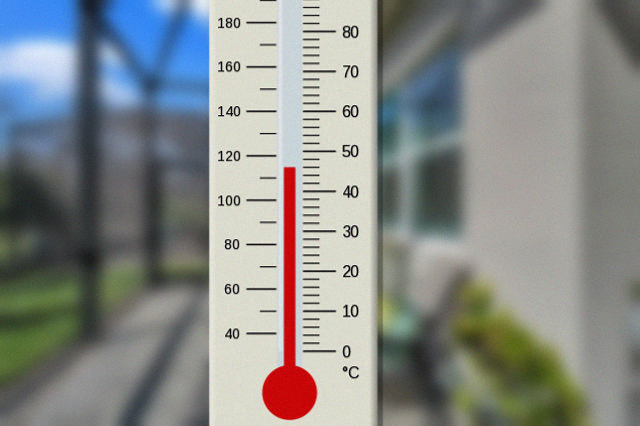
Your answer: 46,°C
